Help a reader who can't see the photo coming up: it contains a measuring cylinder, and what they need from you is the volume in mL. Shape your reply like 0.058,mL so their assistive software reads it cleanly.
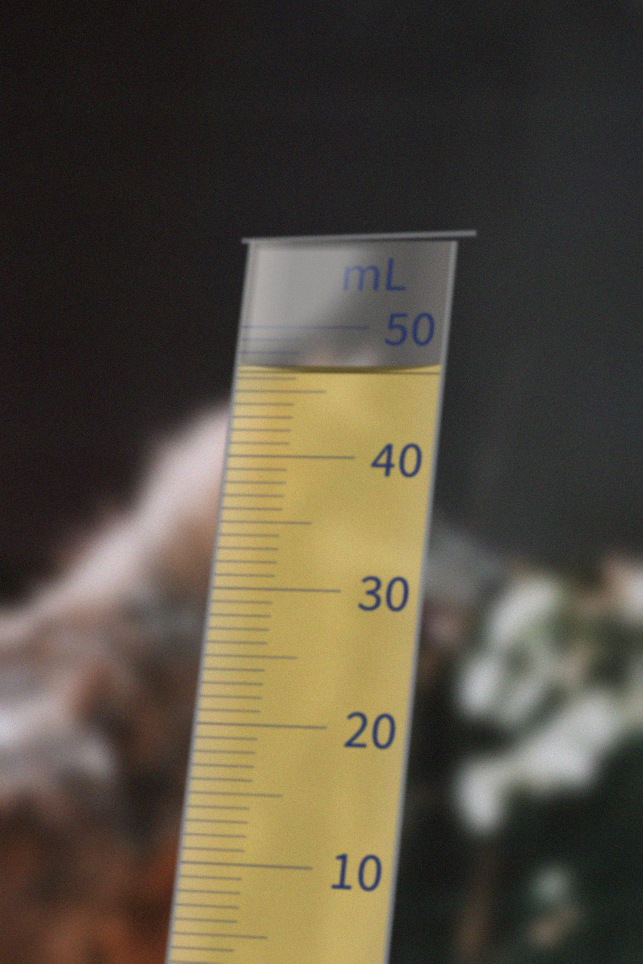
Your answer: 46.5,mL
